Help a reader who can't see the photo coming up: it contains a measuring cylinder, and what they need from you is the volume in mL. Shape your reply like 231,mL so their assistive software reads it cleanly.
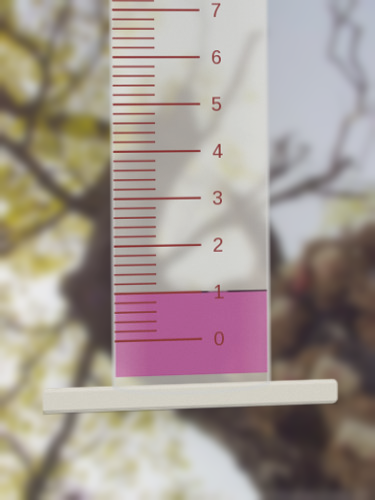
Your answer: 1,mL
